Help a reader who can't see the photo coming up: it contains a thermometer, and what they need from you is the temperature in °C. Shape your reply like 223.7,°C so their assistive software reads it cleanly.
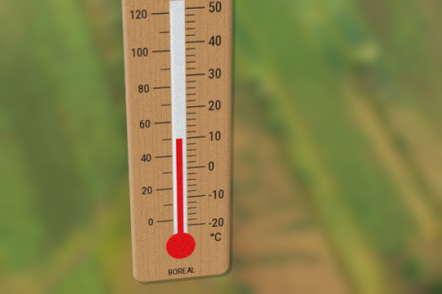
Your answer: 10,°C
